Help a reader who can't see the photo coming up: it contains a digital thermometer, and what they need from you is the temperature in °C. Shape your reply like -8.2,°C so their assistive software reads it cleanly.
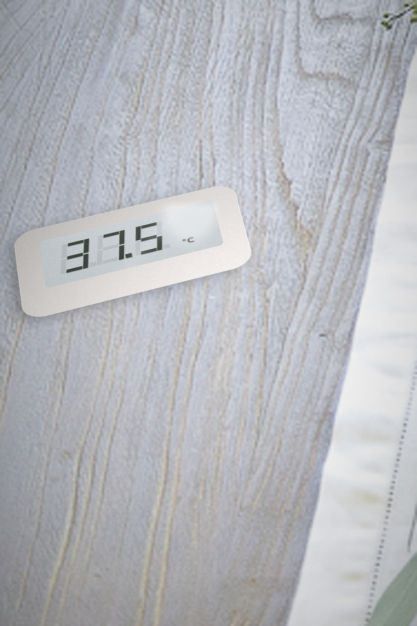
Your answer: 37.5,°C
